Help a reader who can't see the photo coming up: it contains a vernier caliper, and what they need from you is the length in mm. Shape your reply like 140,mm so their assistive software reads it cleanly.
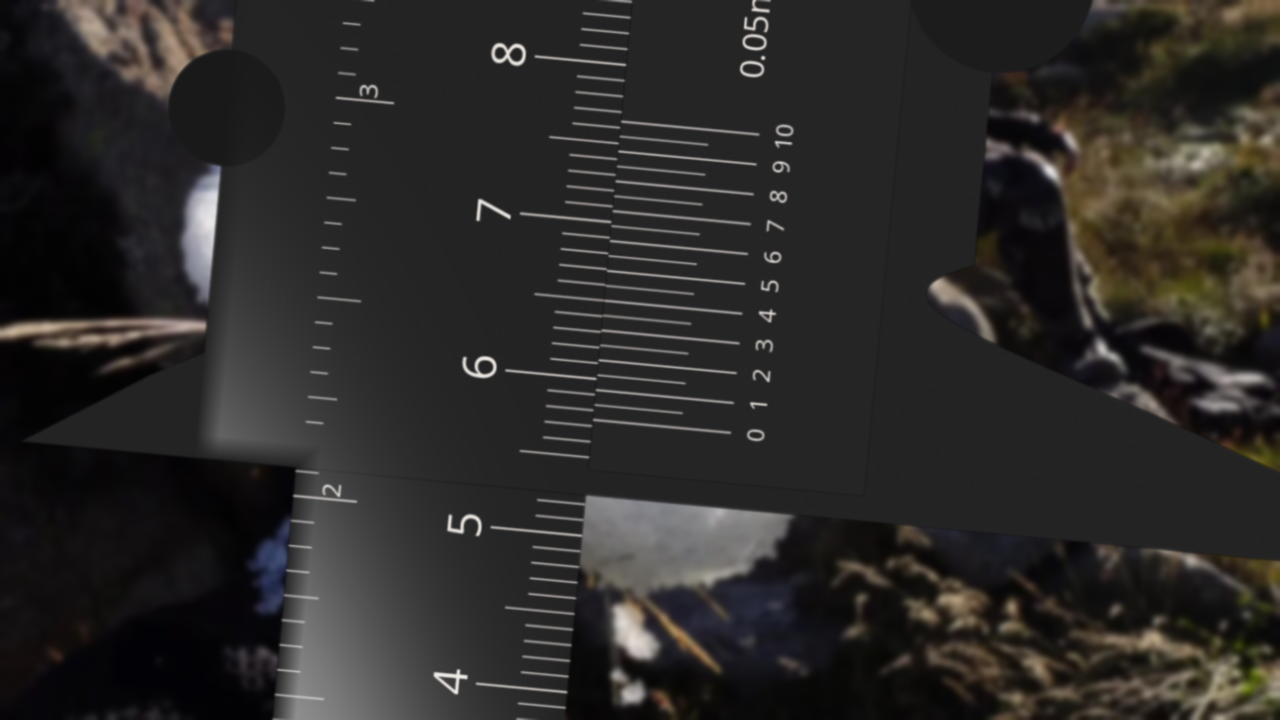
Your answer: 57.4,mm
